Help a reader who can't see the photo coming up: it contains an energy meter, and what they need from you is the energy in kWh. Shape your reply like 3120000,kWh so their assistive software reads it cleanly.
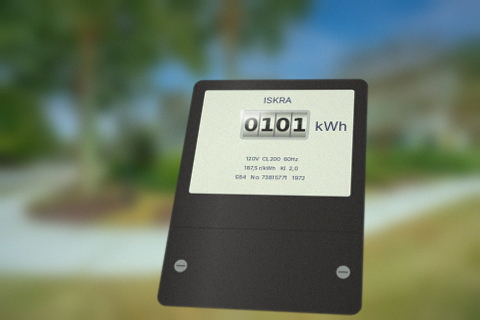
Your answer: 101,kWh
